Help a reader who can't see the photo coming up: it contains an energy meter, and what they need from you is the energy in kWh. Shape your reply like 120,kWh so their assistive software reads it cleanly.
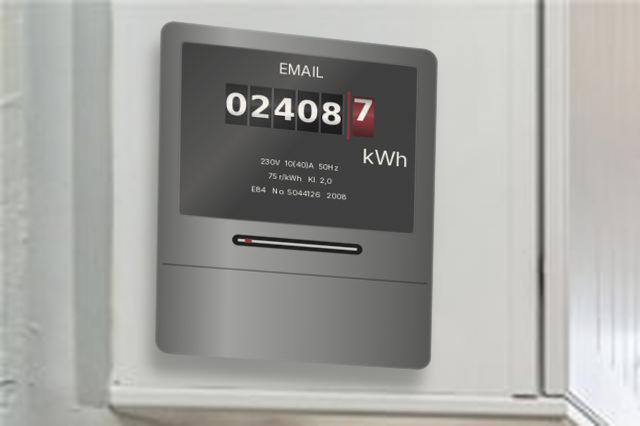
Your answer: 2408.7,kWh
